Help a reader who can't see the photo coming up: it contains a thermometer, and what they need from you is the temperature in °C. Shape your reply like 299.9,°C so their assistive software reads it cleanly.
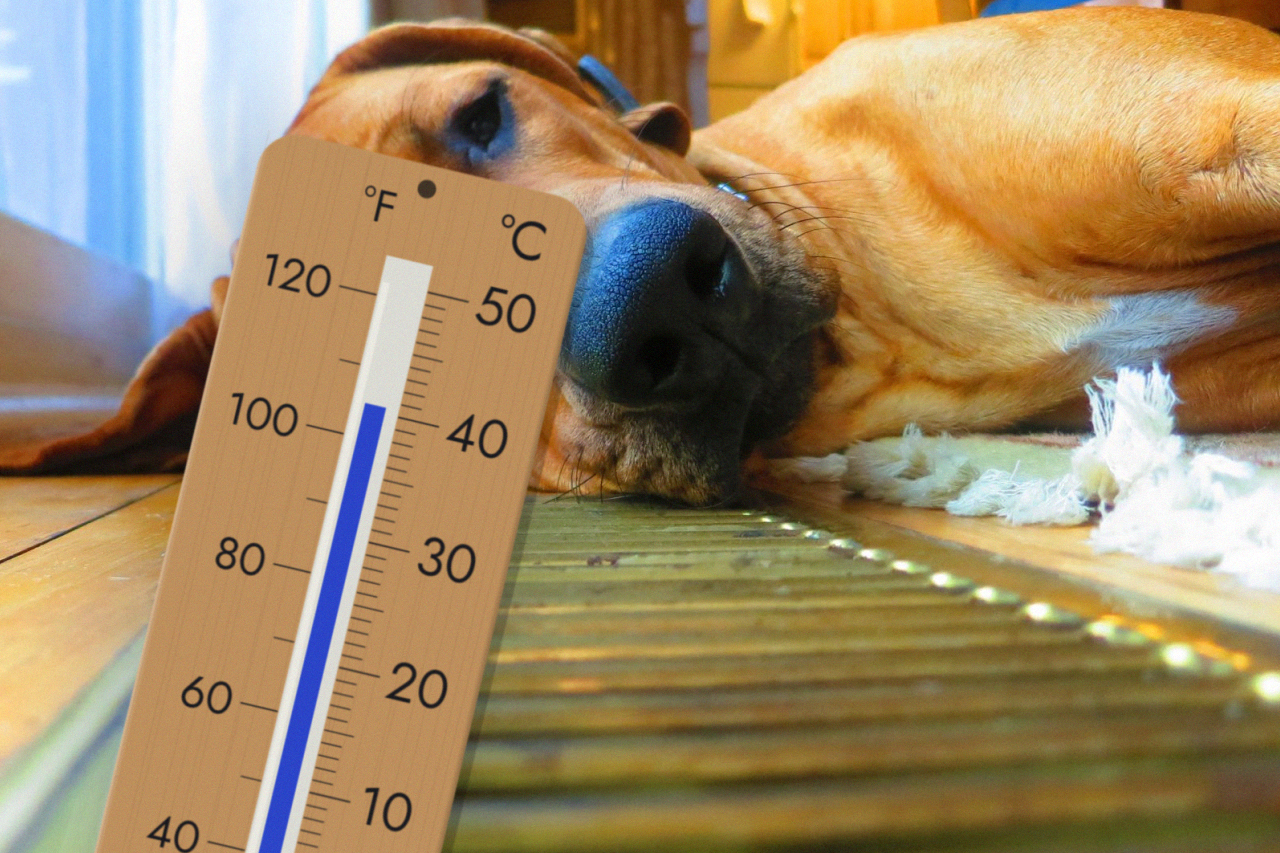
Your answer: 40.5,°C
